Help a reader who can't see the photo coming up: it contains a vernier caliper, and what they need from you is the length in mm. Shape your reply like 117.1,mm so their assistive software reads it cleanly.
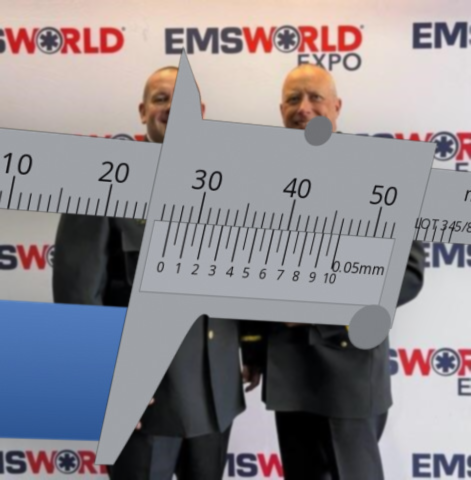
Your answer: 27.0,mm
